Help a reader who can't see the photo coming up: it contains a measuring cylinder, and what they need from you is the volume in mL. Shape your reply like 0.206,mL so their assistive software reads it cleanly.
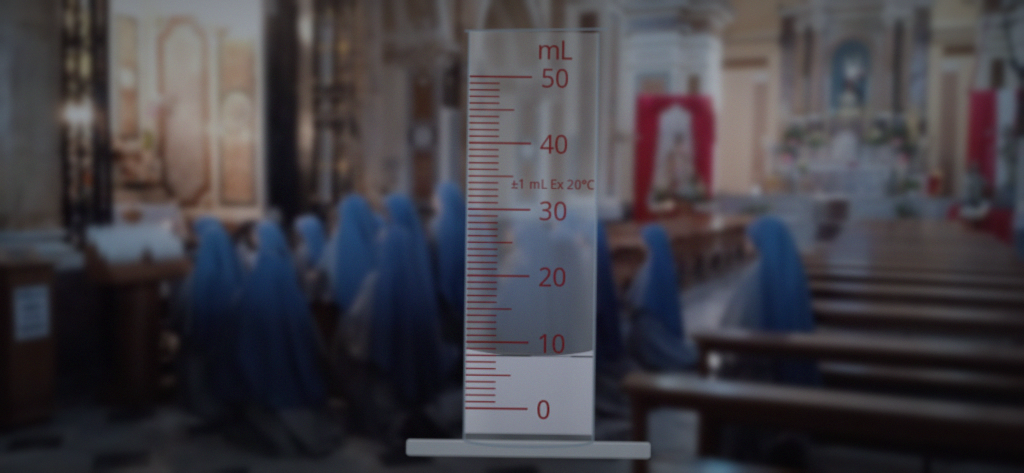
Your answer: 8,mL
